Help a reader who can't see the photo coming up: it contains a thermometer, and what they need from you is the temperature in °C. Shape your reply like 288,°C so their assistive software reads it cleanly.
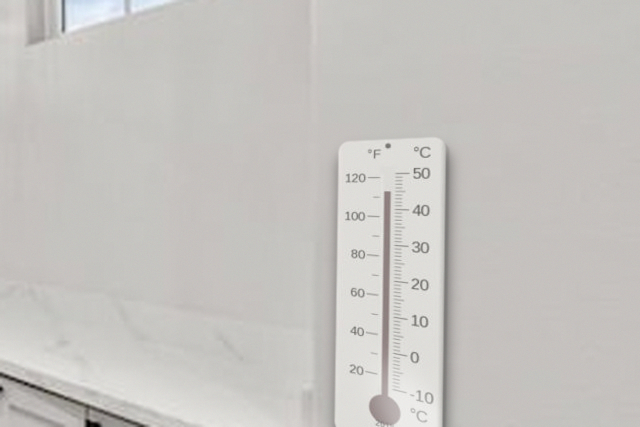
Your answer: 45,°C
